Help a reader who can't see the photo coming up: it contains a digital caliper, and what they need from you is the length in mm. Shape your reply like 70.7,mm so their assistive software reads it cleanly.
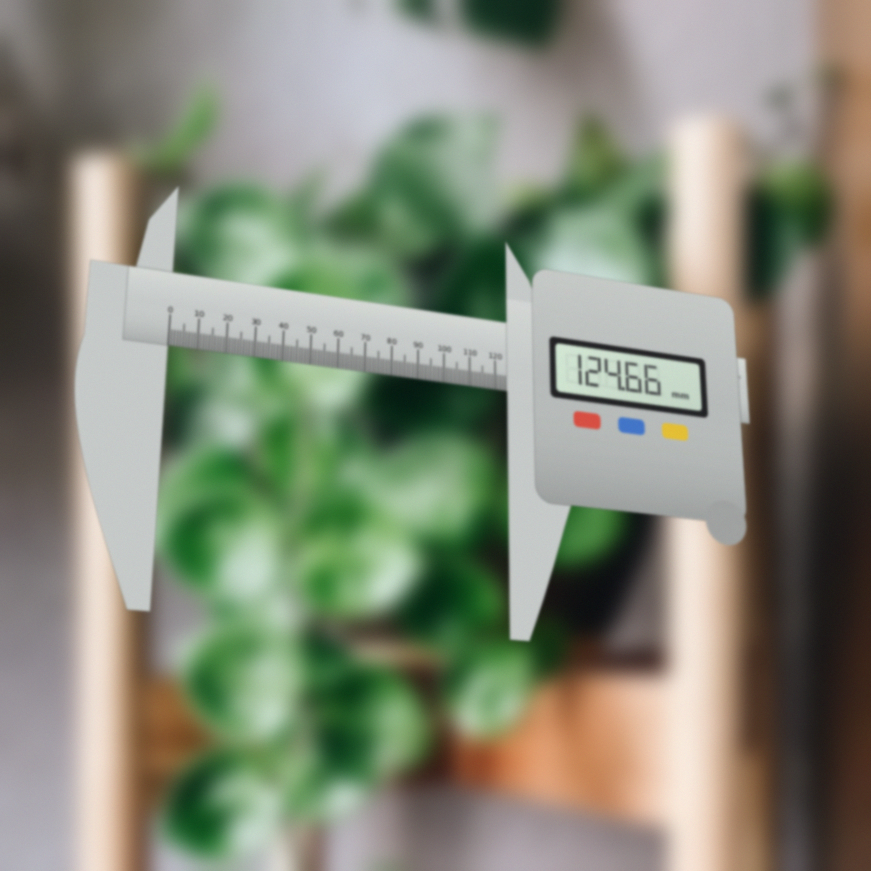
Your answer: 124.66,mm
